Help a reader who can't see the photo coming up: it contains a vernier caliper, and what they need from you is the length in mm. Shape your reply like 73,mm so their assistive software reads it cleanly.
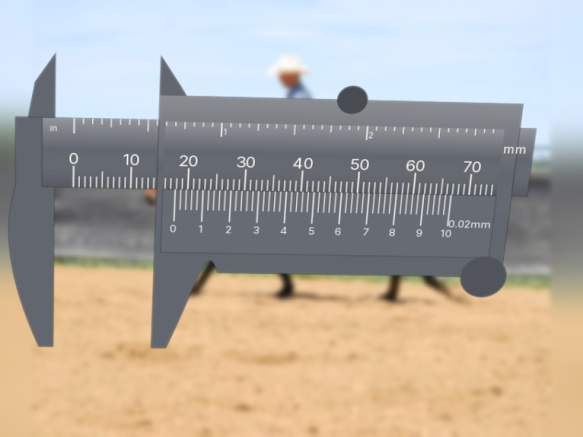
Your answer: 17.8,mm
